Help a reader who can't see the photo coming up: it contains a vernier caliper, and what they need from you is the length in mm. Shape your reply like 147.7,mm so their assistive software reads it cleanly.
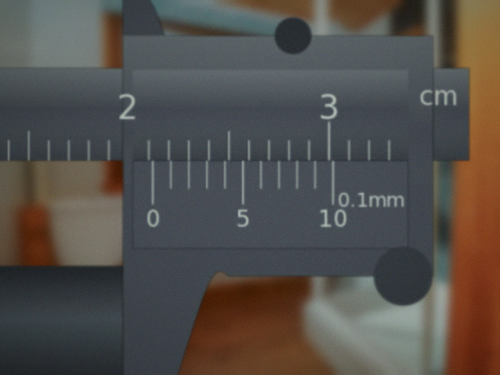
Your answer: 21.2,mm
